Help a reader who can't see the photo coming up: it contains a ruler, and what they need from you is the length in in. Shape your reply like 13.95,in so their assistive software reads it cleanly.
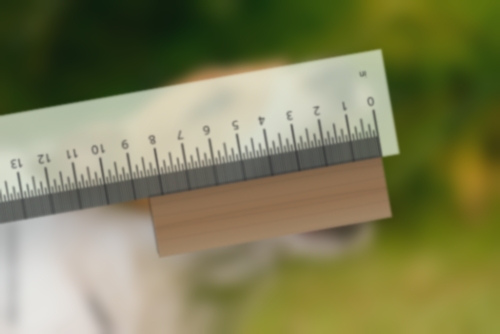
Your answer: 8.5,in
